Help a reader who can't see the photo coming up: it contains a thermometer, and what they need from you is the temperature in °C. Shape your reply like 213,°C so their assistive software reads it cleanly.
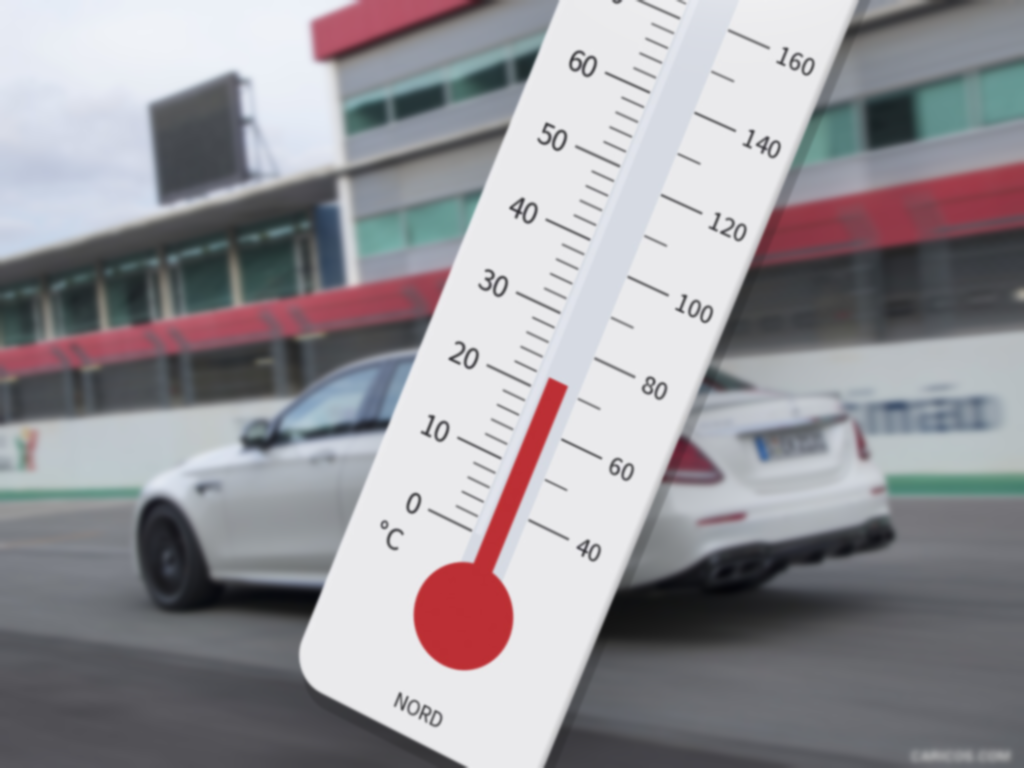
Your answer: 22,°C
